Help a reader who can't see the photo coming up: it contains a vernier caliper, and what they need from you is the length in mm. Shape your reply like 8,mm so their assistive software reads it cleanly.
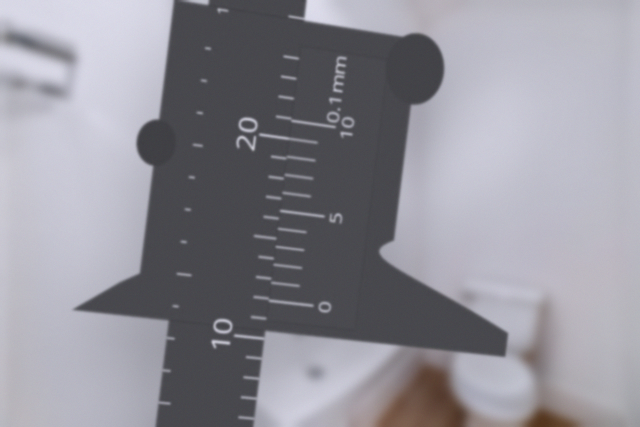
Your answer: 11.9,mm
